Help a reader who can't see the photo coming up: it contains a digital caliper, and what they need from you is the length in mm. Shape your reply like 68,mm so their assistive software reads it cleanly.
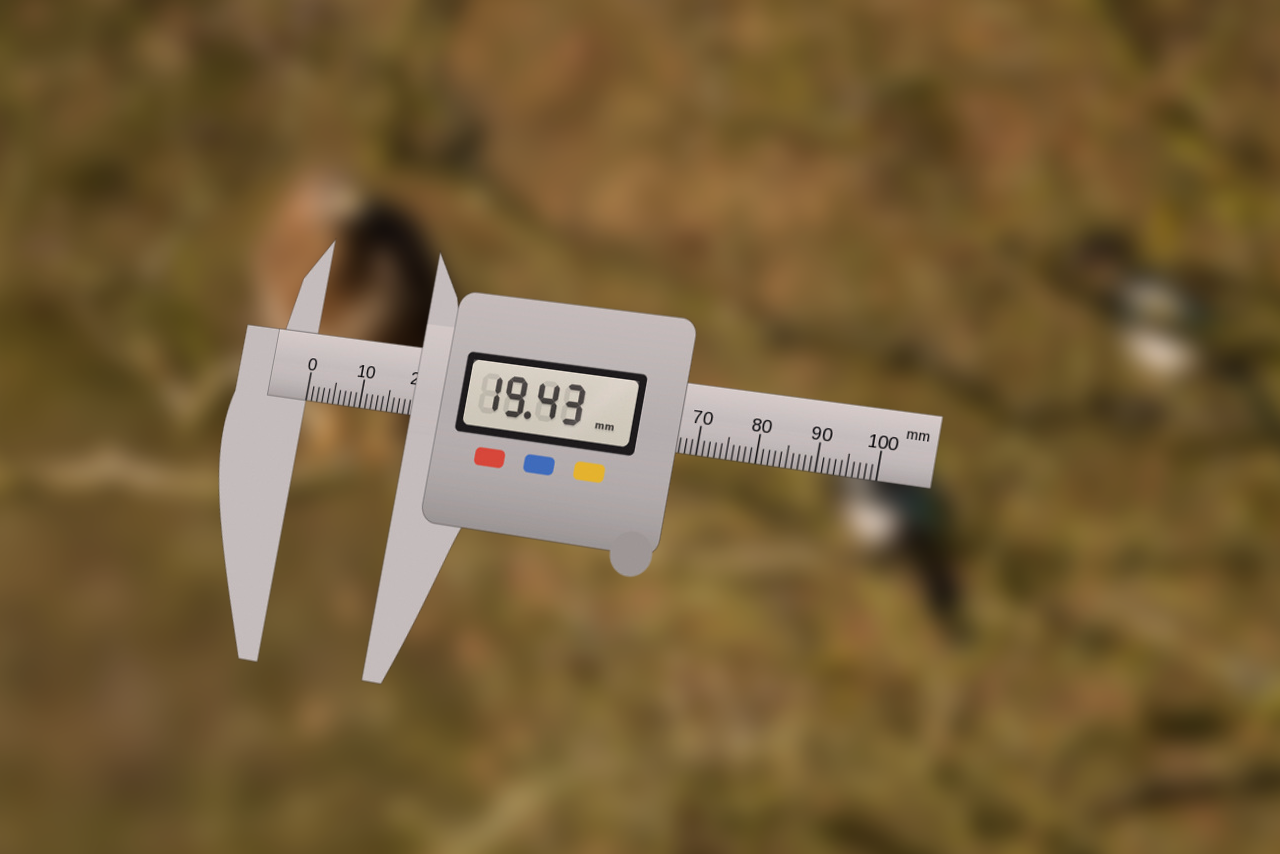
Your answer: 19.43,mm
